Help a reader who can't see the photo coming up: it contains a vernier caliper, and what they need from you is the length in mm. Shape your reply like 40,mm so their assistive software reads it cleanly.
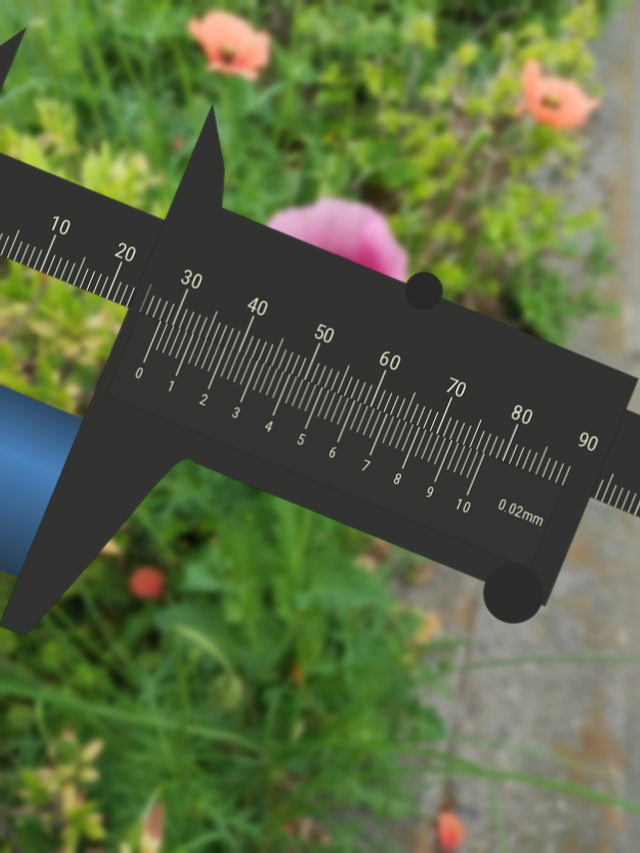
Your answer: 28.2,mm
